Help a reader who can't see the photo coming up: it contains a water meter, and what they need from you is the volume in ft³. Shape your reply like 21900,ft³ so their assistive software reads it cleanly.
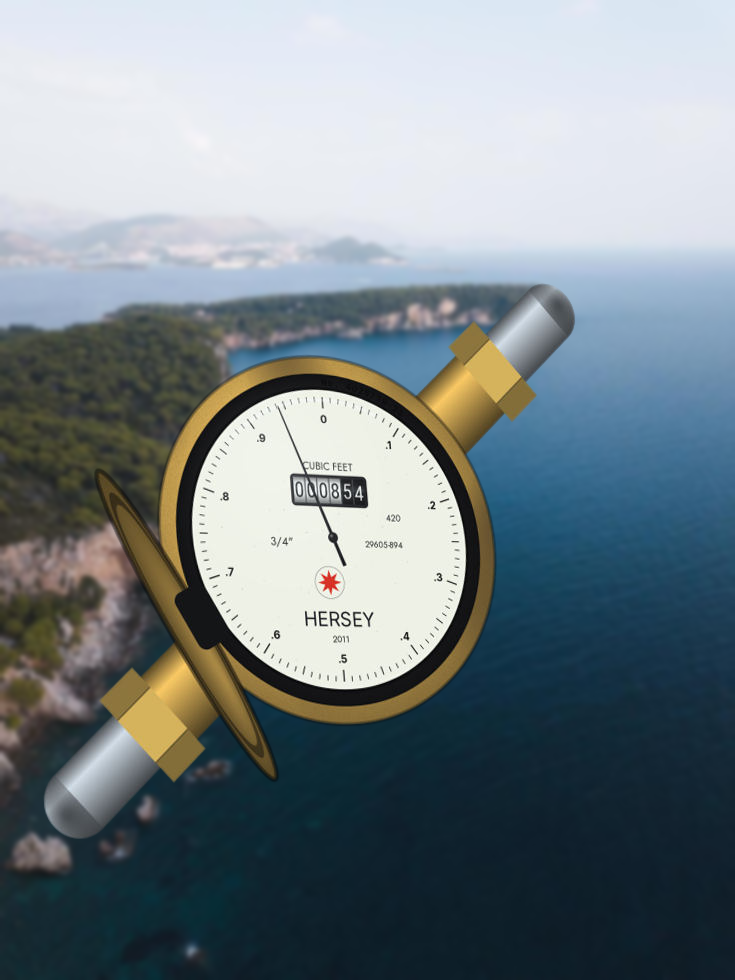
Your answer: 853.94,ft³
